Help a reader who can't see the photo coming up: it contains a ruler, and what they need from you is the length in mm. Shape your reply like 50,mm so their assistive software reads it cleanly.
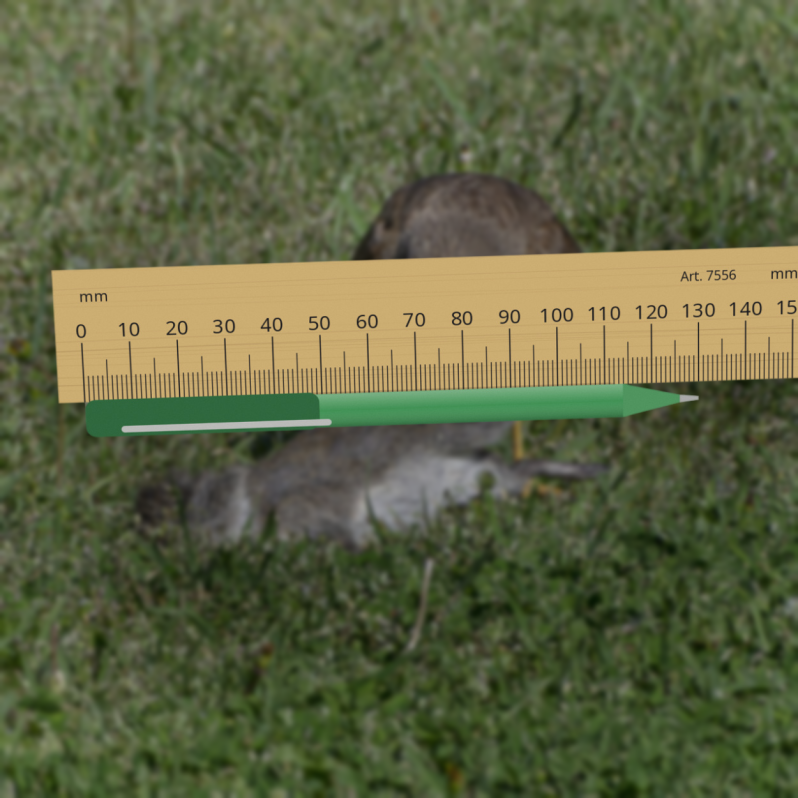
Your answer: 130,mm
